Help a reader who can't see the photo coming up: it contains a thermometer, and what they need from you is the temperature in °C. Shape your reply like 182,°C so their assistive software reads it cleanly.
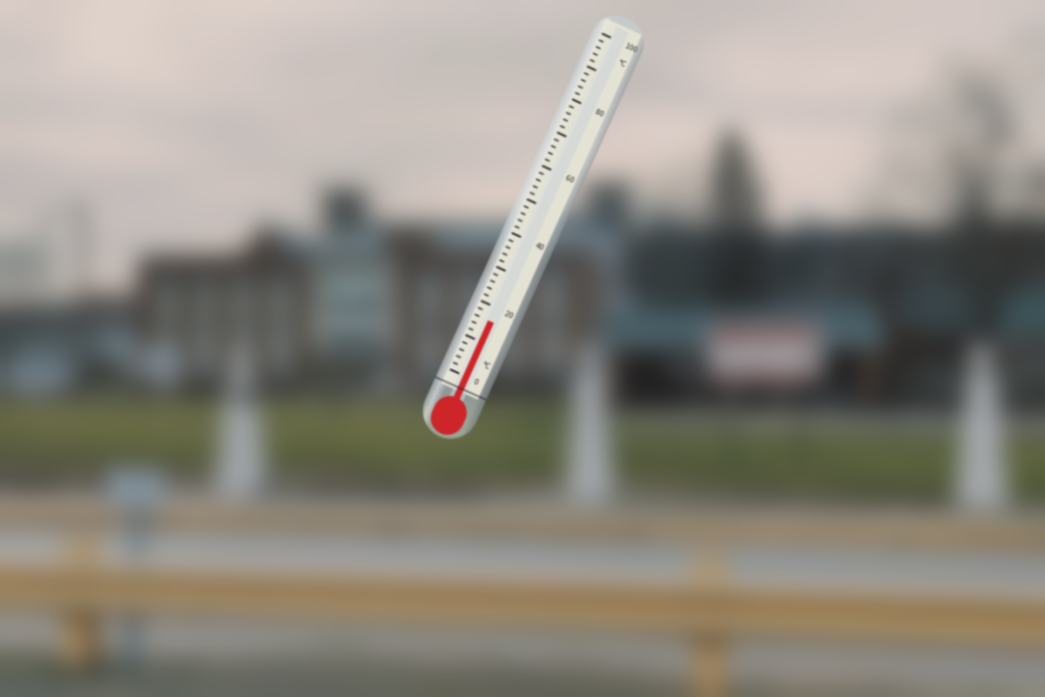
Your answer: 16,°C
